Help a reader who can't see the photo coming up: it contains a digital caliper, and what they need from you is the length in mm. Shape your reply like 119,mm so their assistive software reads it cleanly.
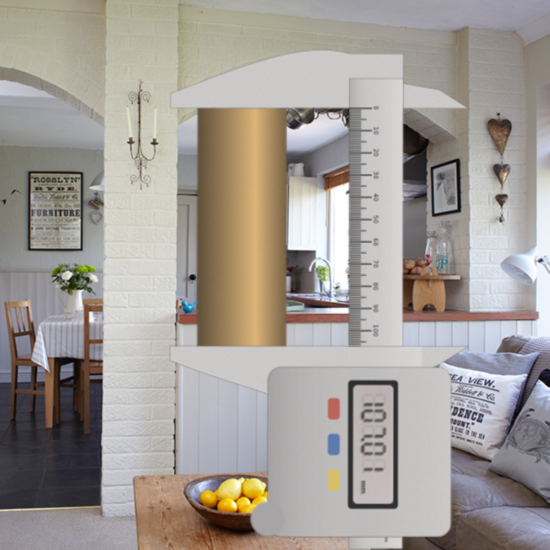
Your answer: 107.01,mm
